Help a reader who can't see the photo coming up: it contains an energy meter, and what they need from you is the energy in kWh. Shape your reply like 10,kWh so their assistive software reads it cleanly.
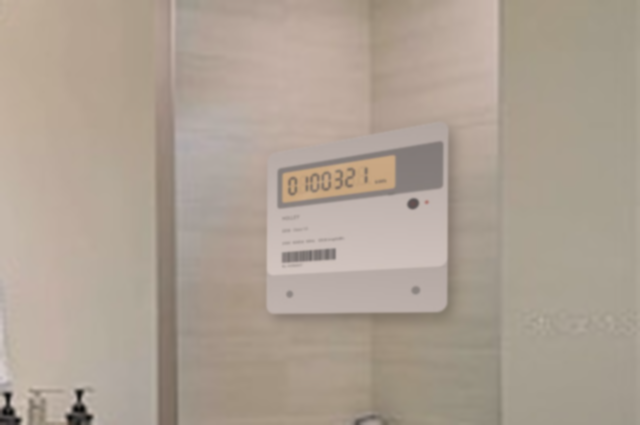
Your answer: 100321,kWh
